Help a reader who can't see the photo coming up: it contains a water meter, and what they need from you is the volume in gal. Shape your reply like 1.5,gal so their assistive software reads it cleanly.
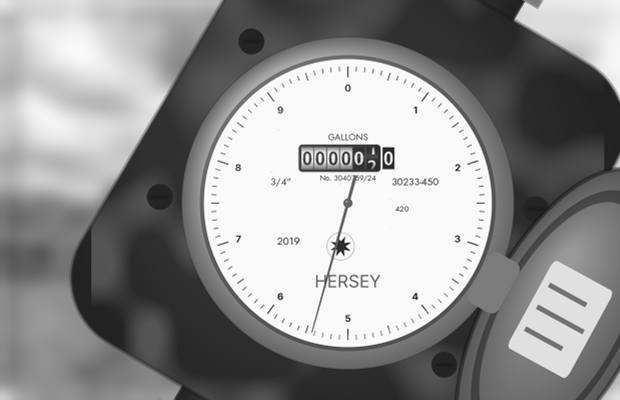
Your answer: 15.4,gal
